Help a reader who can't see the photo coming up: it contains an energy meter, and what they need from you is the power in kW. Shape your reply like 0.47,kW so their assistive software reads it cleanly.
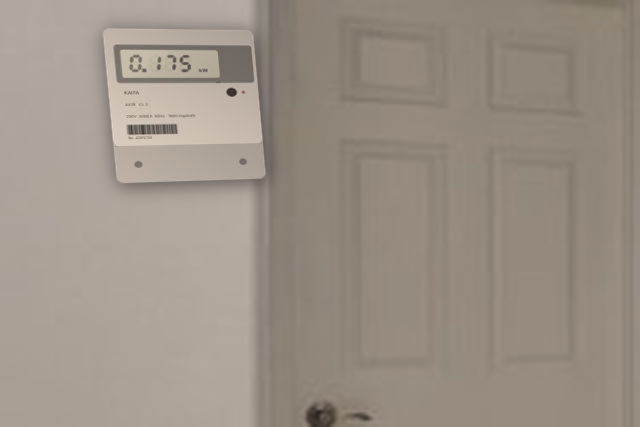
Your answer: 0.175,kW
